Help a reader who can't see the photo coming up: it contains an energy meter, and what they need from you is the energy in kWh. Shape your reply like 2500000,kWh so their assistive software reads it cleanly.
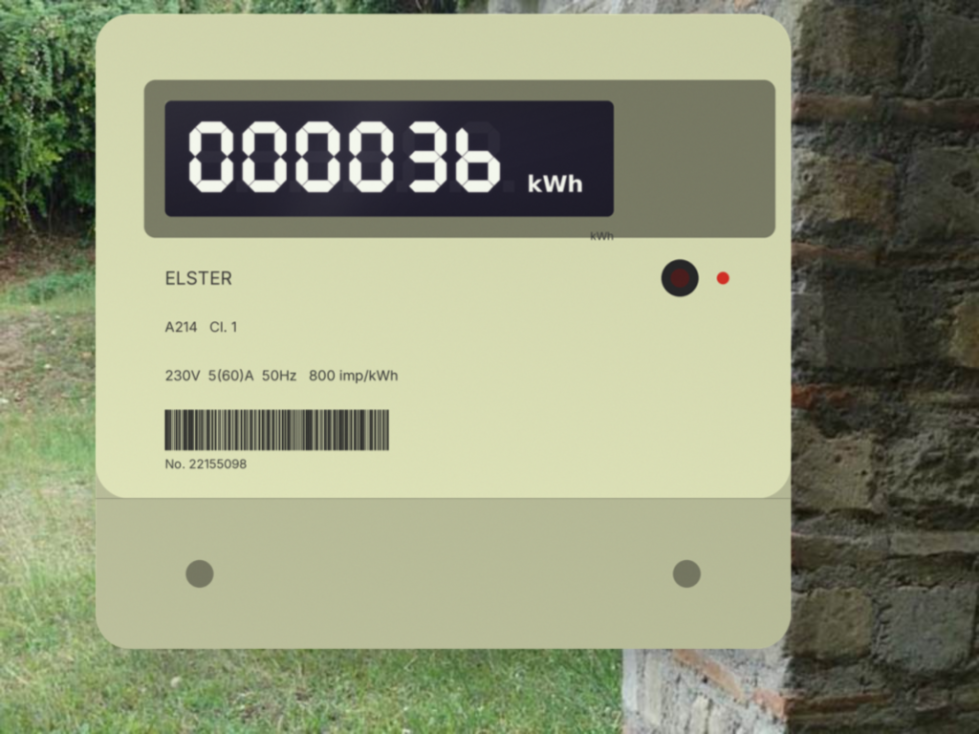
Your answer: 36,kWh
